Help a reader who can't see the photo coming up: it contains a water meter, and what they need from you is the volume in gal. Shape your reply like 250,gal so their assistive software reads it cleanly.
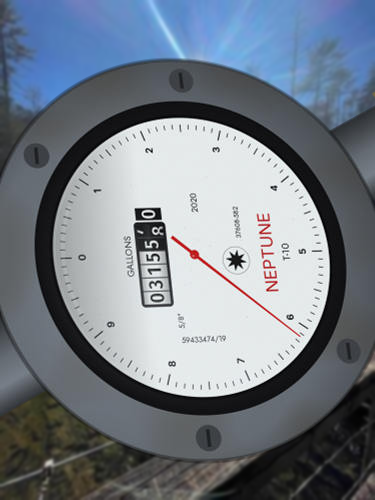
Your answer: 315576.1,gal
